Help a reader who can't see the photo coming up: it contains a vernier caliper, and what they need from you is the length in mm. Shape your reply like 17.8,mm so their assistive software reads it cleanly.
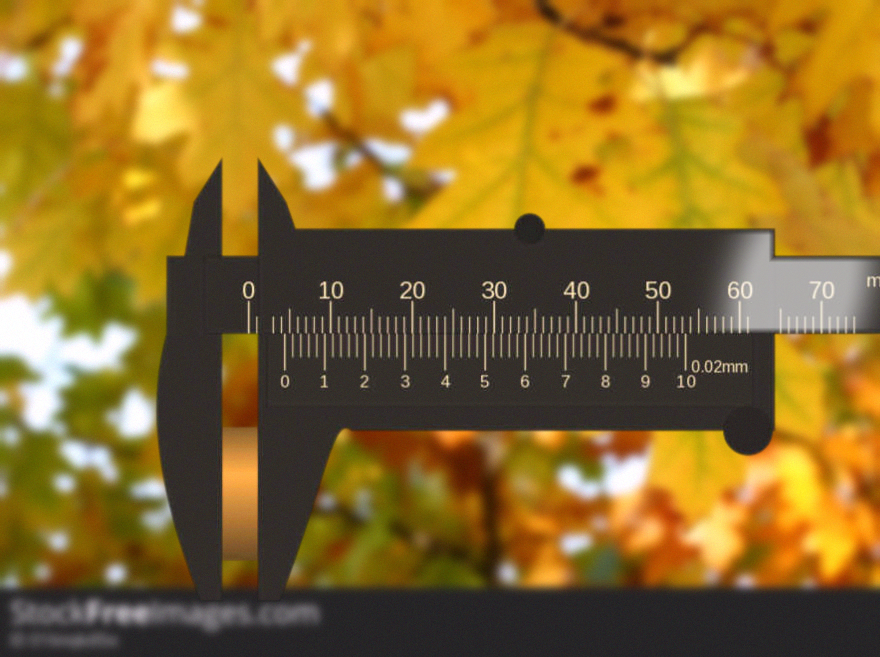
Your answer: 4.4,mm
